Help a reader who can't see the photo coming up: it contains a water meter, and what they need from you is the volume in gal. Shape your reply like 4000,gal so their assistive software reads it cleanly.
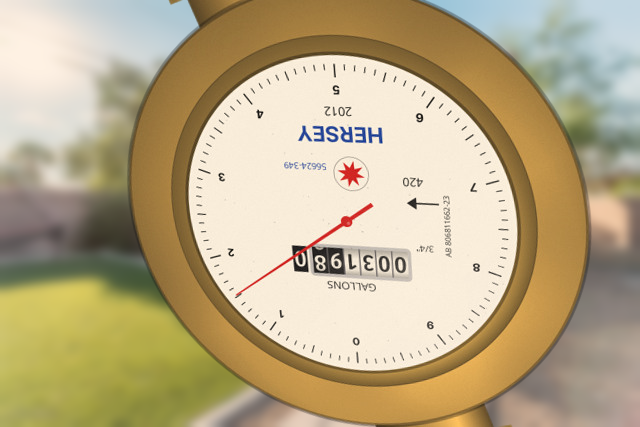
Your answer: 31981.5,gal
